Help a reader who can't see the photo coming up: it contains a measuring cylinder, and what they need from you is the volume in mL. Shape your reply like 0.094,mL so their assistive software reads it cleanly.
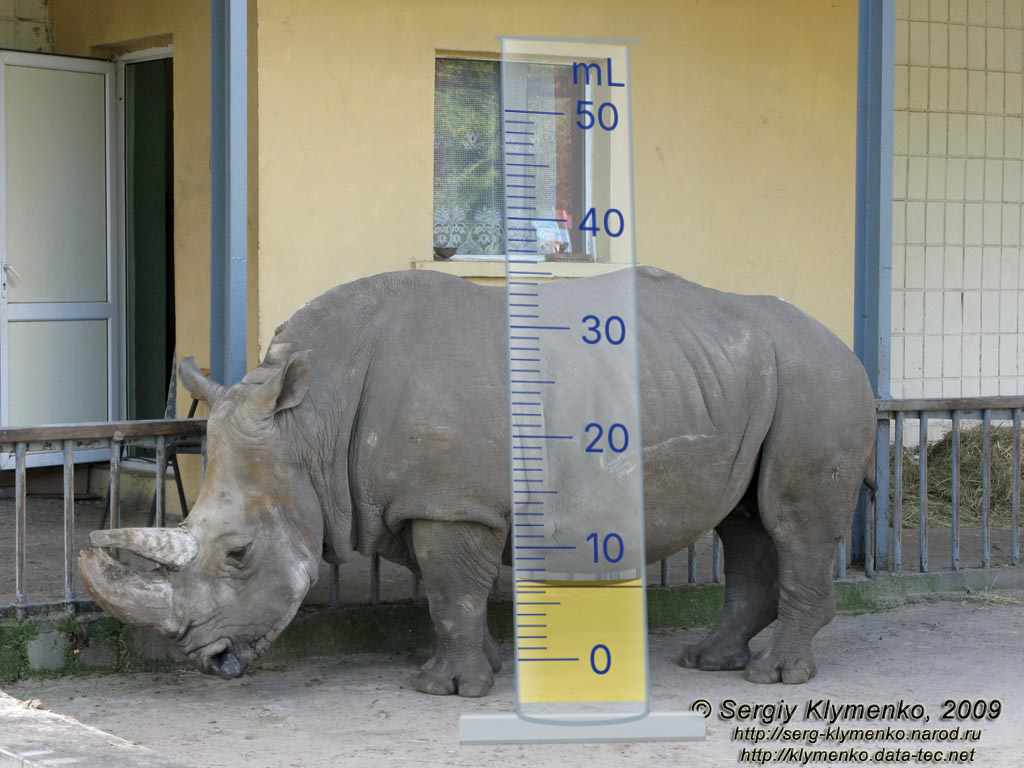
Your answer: 6.5,mL
